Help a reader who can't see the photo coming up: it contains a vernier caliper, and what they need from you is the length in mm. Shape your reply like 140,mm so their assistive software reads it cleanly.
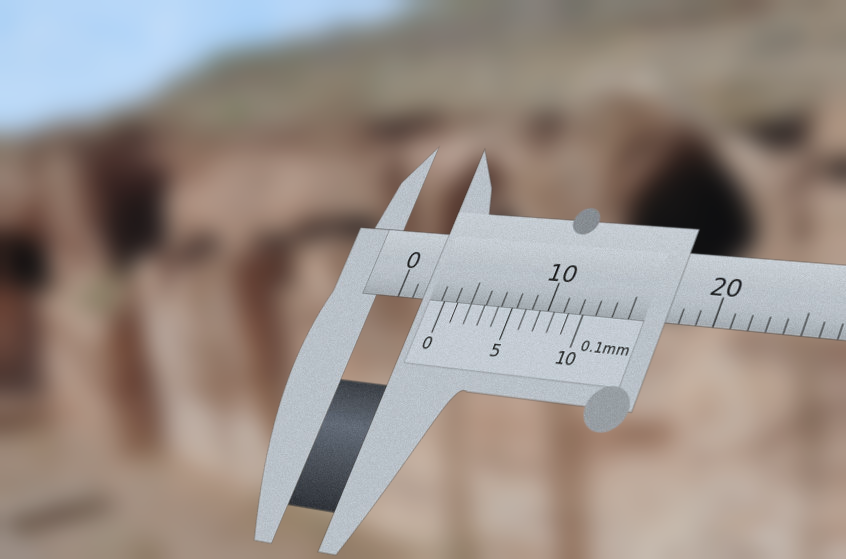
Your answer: 3.2,mm
